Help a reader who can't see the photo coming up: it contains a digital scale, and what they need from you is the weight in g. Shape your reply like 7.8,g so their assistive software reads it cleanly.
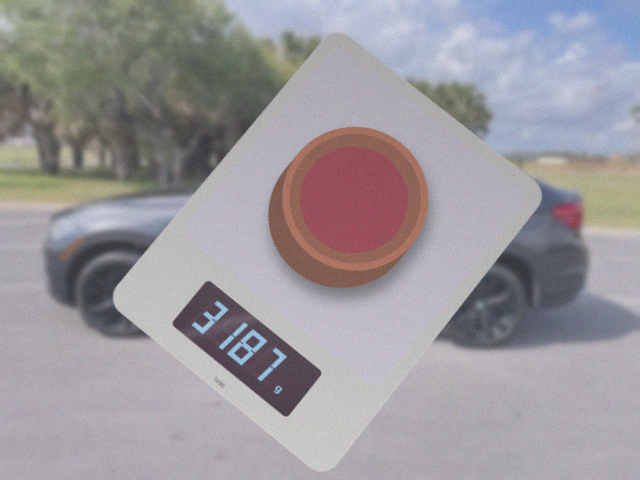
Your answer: 3187,g
